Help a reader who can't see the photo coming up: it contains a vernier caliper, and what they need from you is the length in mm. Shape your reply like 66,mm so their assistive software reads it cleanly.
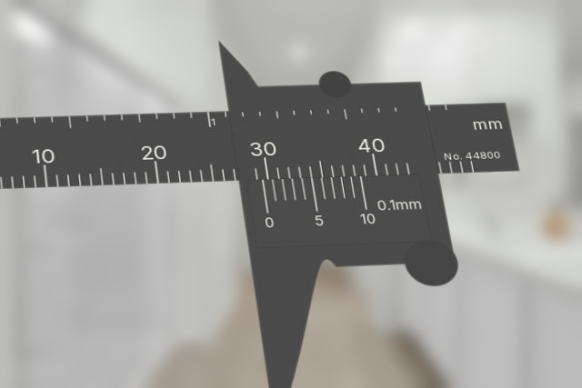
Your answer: 29.5,mm
